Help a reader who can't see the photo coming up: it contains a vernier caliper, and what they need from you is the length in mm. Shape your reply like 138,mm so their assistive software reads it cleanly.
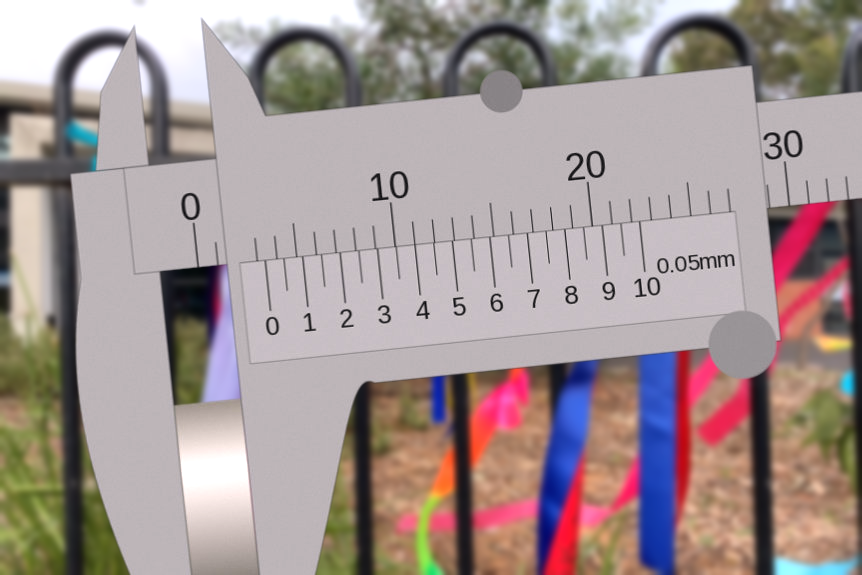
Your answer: 3.4,mm
